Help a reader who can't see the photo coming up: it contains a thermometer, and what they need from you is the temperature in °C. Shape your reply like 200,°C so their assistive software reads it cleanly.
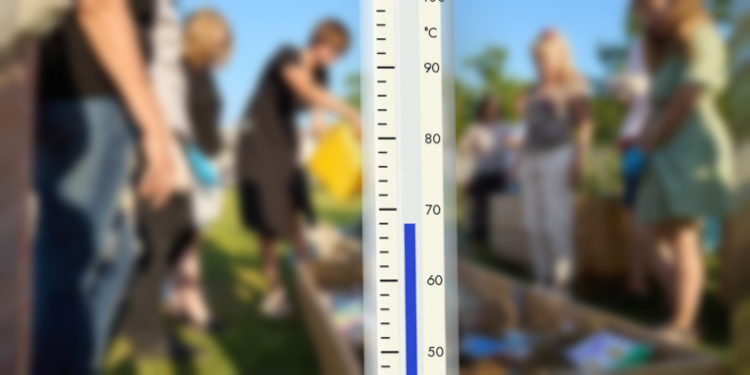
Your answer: 68,°C
